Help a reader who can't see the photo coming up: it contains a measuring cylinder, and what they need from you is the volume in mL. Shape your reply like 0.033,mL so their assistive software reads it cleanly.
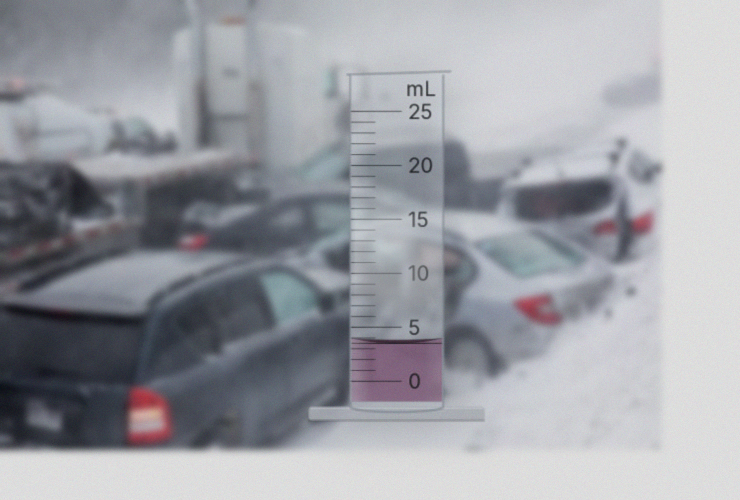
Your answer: 3.5,mL
